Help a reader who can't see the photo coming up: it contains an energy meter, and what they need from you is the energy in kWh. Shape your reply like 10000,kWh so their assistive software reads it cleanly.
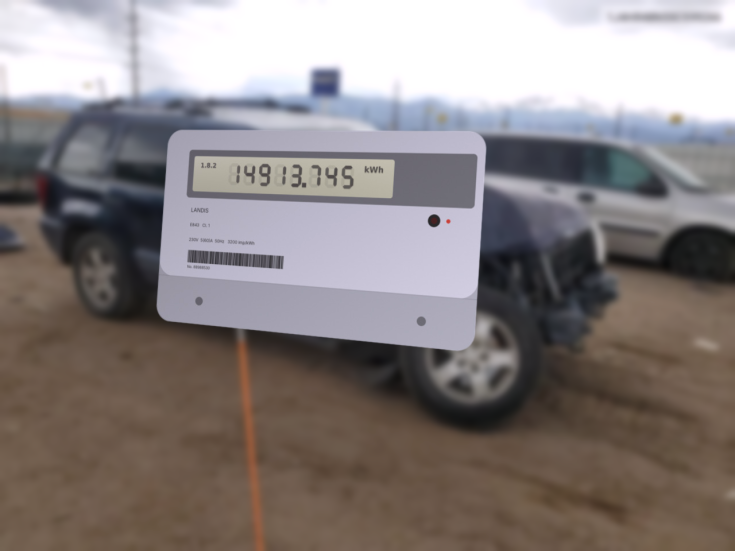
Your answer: 14913.745,kWh
